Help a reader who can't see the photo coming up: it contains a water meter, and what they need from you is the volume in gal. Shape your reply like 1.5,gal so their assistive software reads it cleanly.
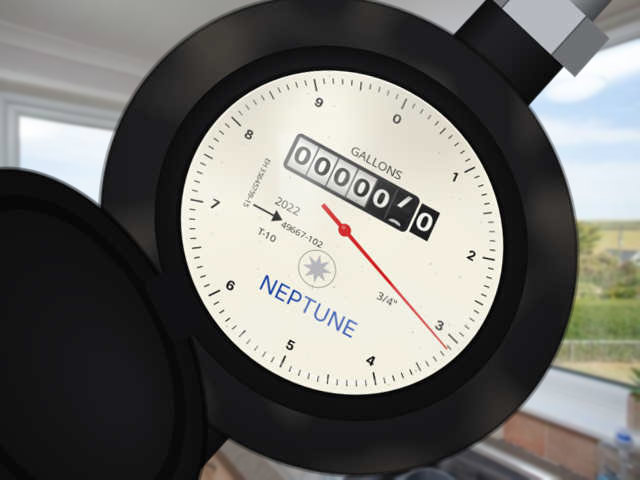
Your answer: 73.1,gal
